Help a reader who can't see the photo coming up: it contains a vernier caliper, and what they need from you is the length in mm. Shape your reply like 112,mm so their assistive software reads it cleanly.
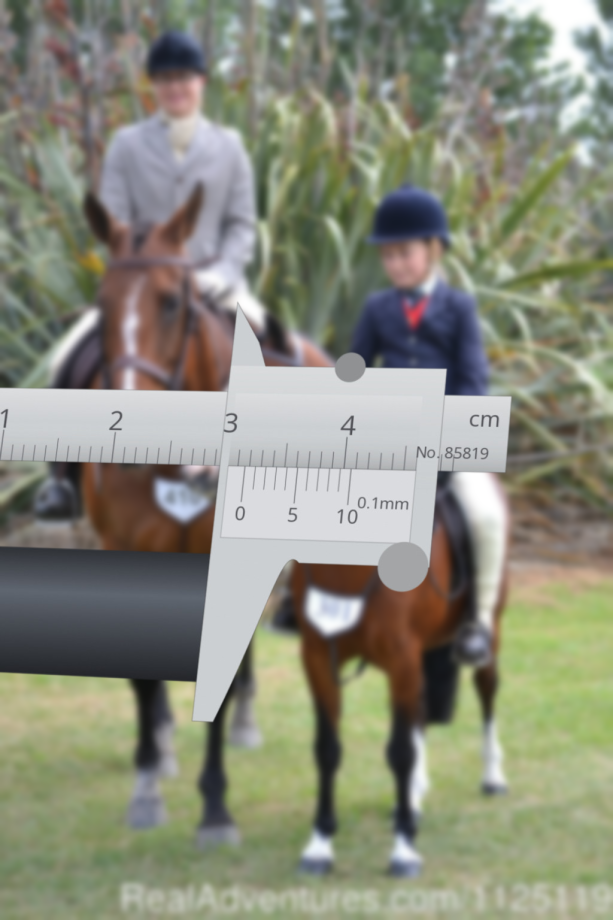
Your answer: 31.6,mm
